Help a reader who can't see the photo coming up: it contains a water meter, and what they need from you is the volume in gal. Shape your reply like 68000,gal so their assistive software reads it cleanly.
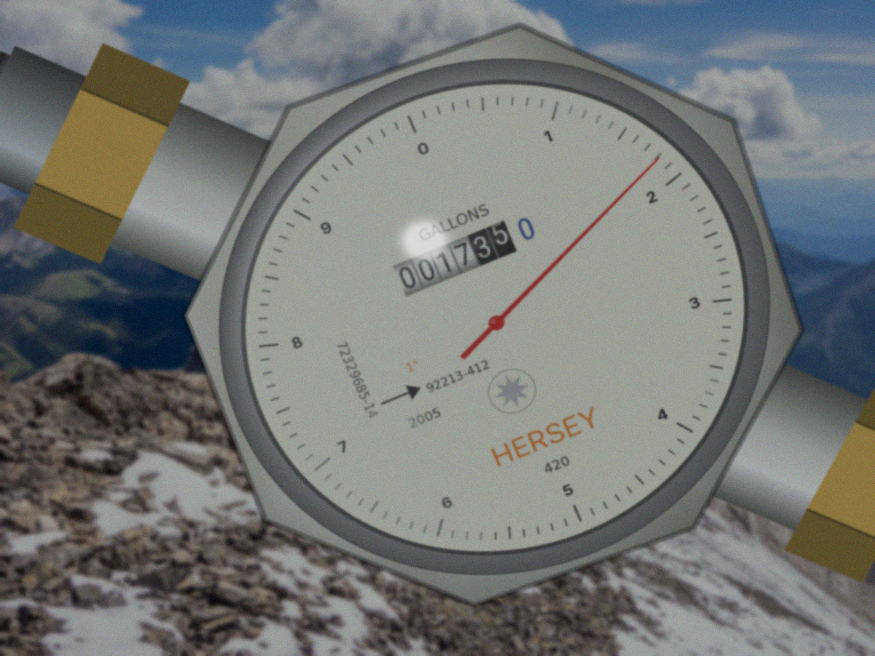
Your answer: 17351.8,gal
